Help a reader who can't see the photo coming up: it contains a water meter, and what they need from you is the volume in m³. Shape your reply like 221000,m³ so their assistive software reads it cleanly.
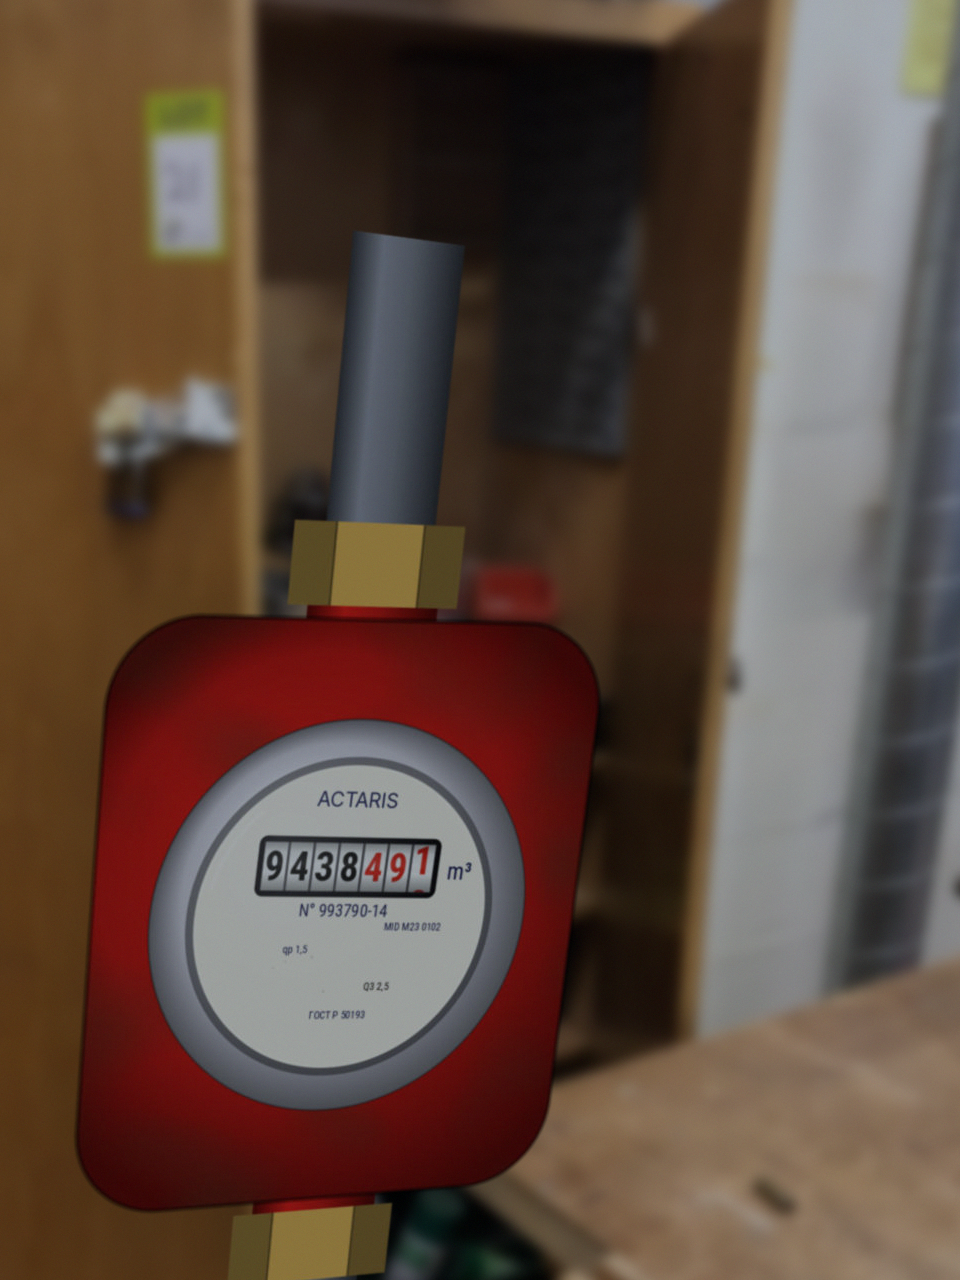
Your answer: 9438.491,m³
